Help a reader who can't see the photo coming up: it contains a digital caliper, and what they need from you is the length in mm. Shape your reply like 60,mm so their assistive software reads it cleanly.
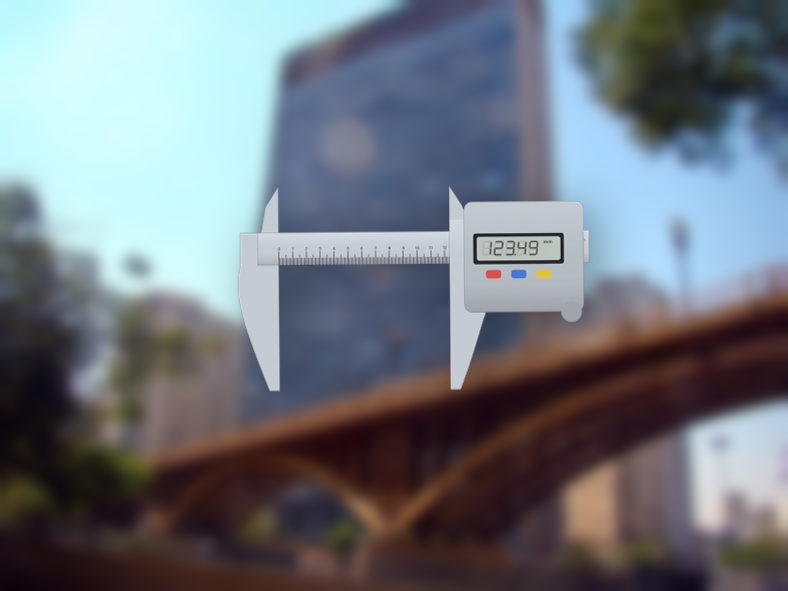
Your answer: 123.49,mm
